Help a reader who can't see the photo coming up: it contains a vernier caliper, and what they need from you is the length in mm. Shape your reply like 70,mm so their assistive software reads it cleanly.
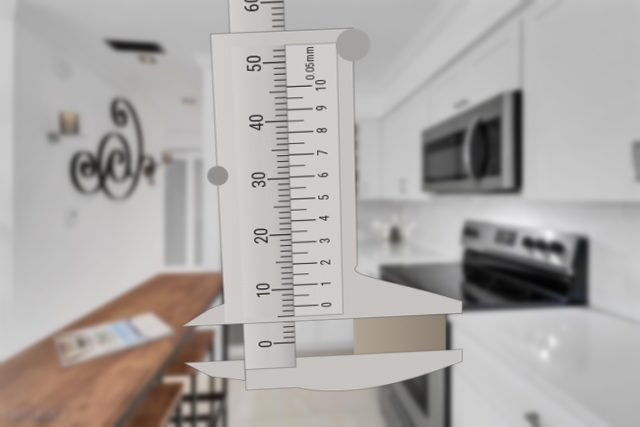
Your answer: 6.8,mm
